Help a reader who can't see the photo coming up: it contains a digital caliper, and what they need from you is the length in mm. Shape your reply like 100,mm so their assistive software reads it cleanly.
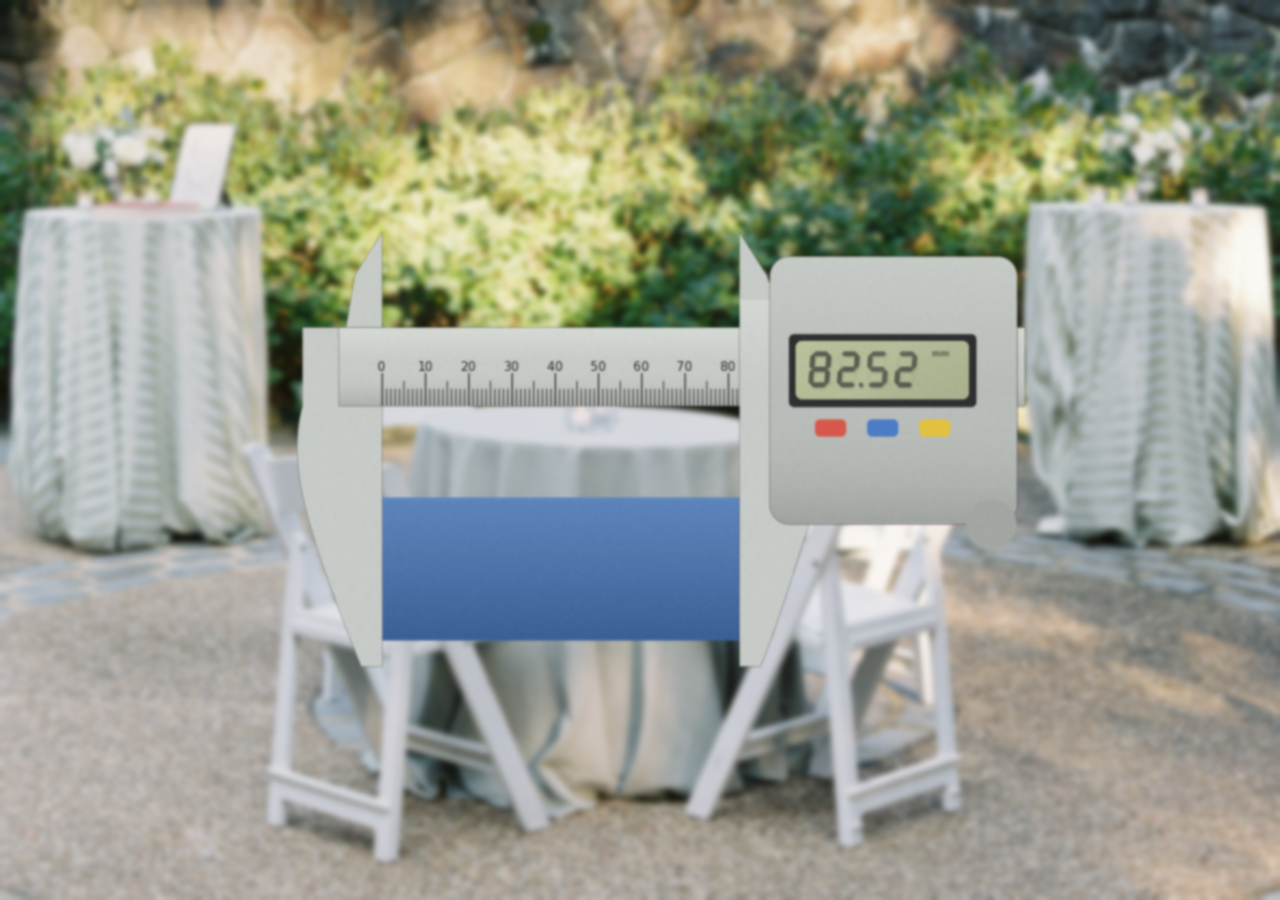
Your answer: 82.52,mm
